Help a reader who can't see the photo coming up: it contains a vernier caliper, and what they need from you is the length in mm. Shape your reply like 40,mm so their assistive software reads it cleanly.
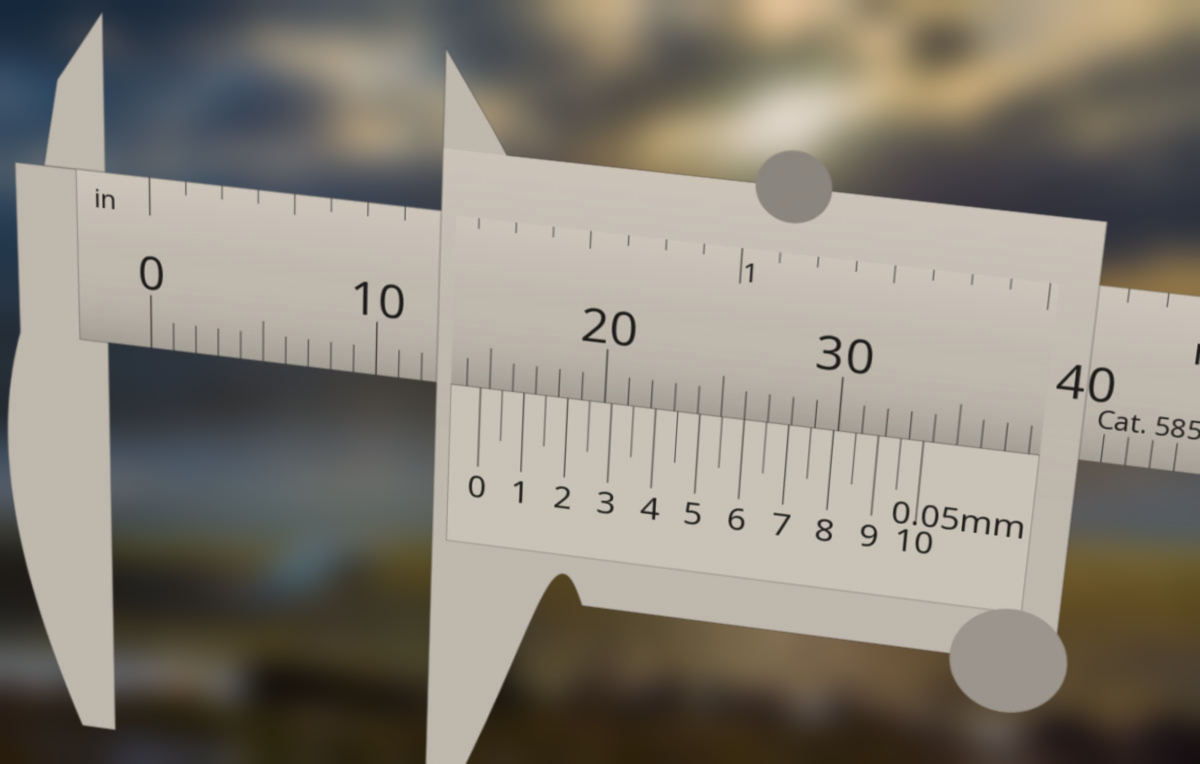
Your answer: 14.6,mm
